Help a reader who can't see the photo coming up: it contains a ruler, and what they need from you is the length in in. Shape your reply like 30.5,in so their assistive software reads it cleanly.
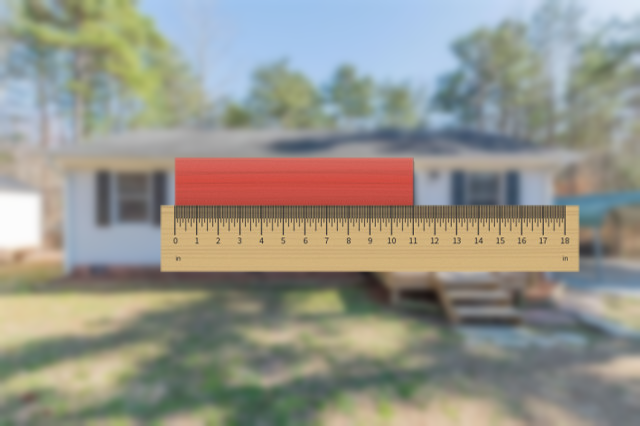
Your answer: 11,in
